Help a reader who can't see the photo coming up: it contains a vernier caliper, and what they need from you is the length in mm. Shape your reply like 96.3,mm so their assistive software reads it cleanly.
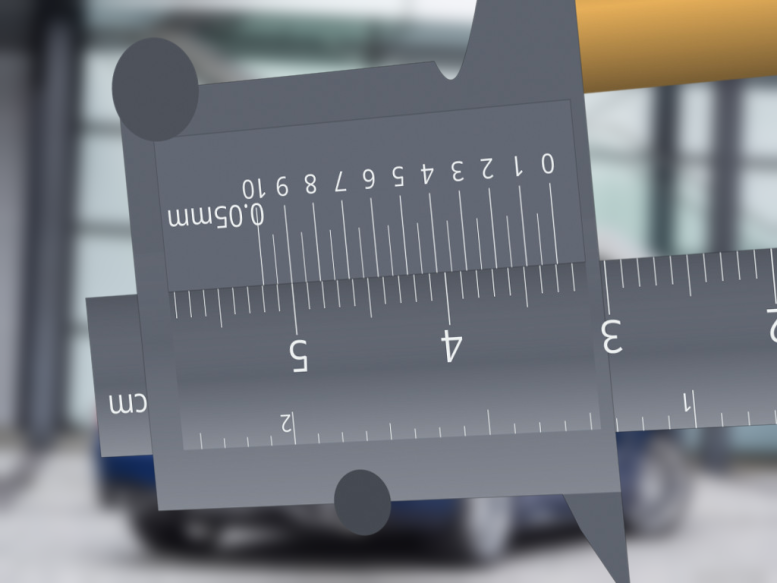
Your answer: 32.9,mm
